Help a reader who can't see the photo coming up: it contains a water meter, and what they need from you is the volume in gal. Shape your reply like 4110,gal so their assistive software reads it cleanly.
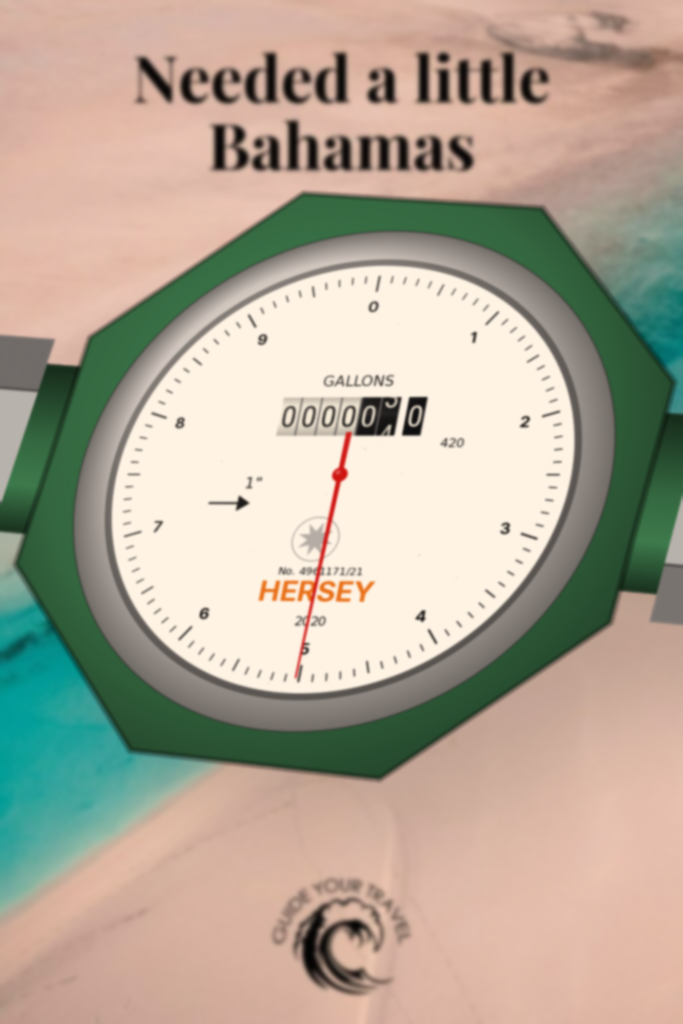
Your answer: 35.0,gal
